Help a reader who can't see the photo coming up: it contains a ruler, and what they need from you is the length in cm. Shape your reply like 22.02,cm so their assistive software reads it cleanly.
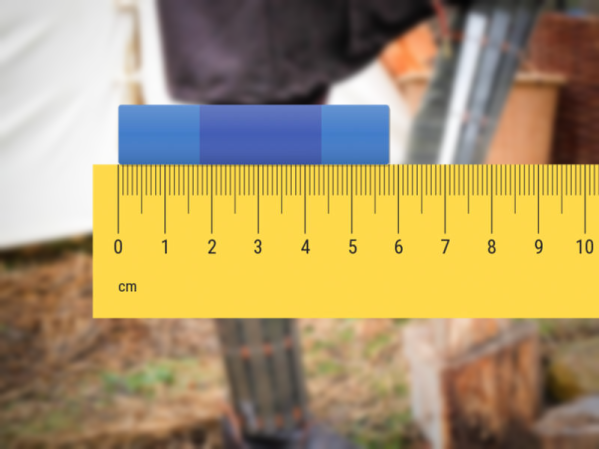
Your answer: 5.8,cm
